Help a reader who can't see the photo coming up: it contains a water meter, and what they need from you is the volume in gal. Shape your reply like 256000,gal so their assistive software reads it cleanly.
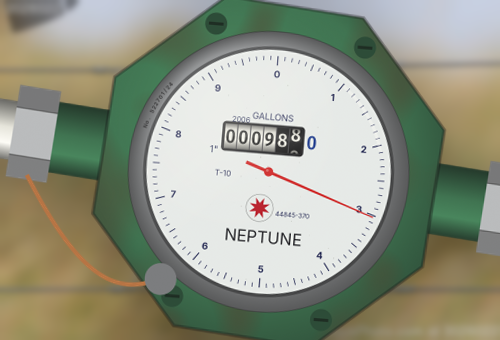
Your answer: 9883.0,gal
